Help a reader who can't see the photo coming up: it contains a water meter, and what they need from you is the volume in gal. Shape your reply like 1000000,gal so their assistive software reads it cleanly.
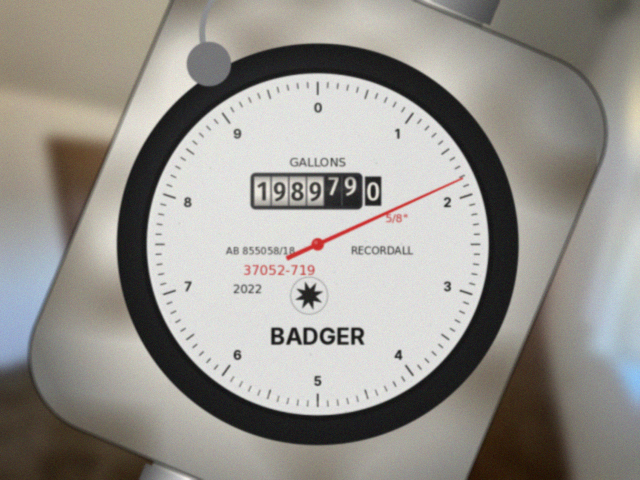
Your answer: 1989791.8,gal
